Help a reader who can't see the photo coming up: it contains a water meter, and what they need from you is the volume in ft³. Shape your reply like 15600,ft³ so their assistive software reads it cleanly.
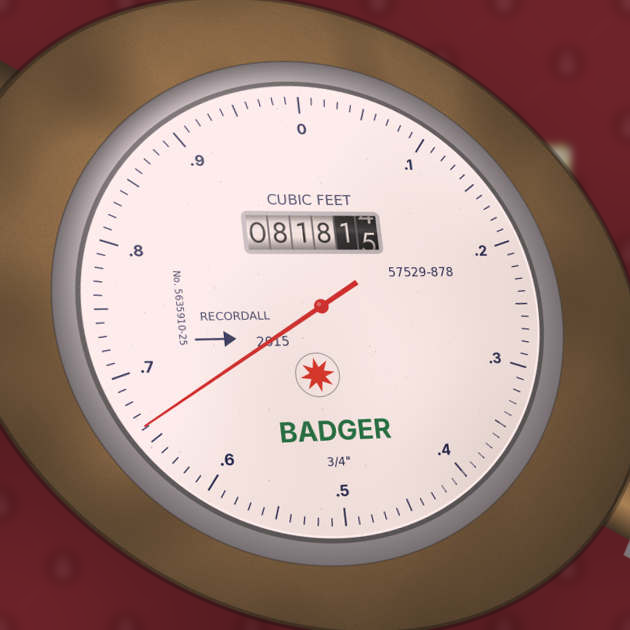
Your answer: 81814.66,ft³
